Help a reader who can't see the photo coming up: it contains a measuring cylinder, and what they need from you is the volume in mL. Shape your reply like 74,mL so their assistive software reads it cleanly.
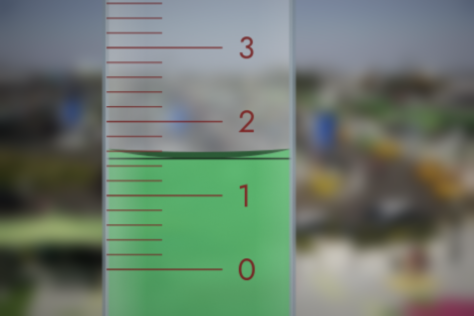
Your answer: 1.5,mL
